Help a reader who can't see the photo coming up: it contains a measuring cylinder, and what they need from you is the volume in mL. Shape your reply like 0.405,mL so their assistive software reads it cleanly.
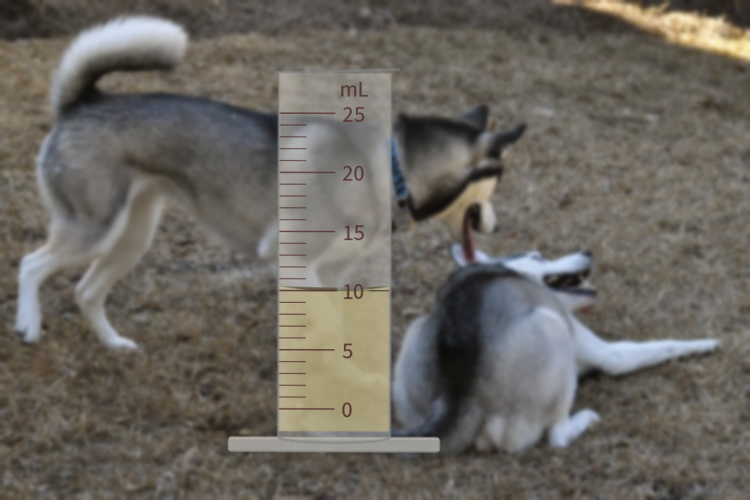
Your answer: 10,mL
